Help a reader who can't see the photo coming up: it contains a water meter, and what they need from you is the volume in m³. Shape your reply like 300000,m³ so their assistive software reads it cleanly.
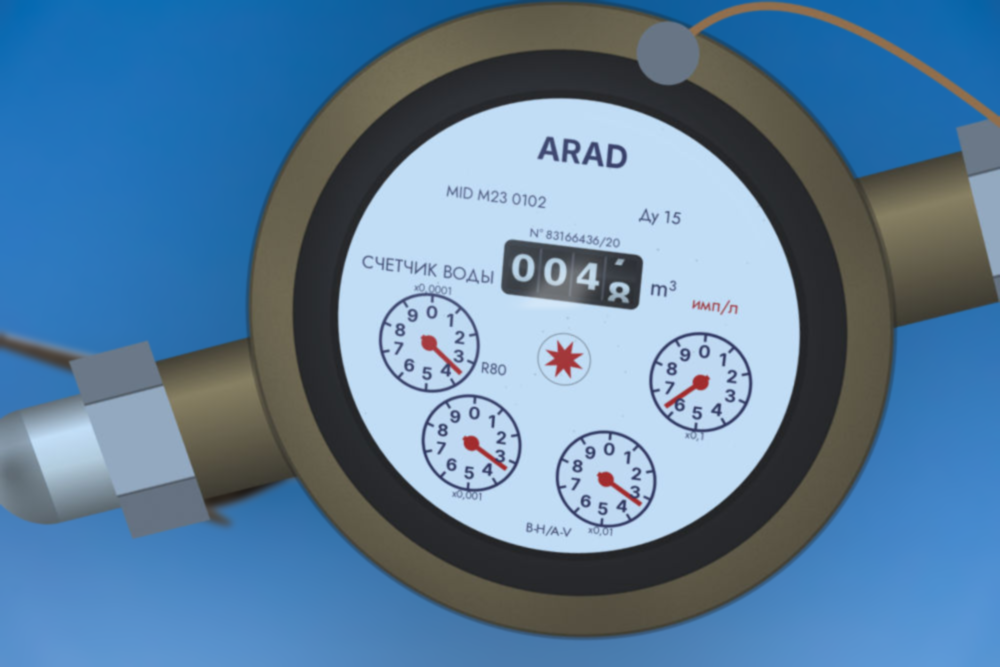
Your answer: 47.6333,m³
